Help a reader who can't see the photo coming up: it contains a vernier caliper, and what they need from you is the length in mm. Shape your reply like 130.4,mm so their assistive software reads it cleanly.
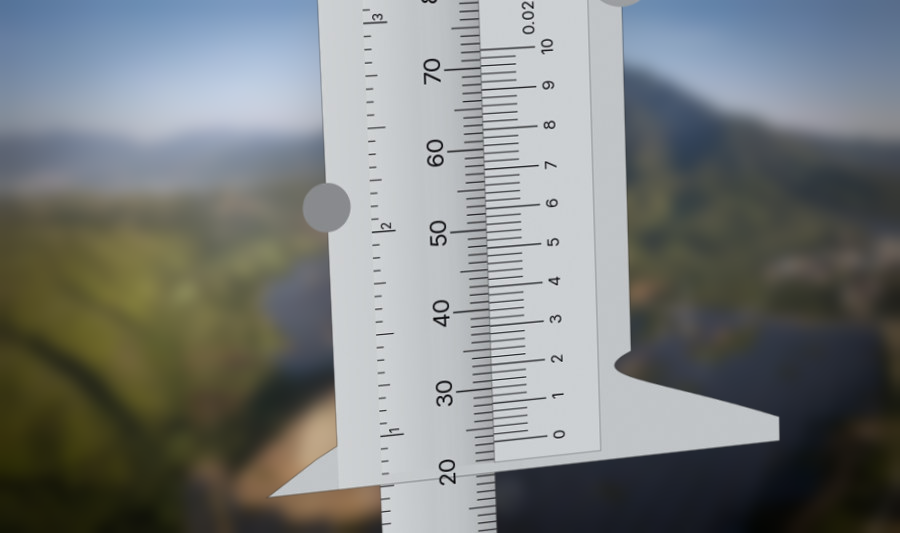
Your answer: 23.2,mm
